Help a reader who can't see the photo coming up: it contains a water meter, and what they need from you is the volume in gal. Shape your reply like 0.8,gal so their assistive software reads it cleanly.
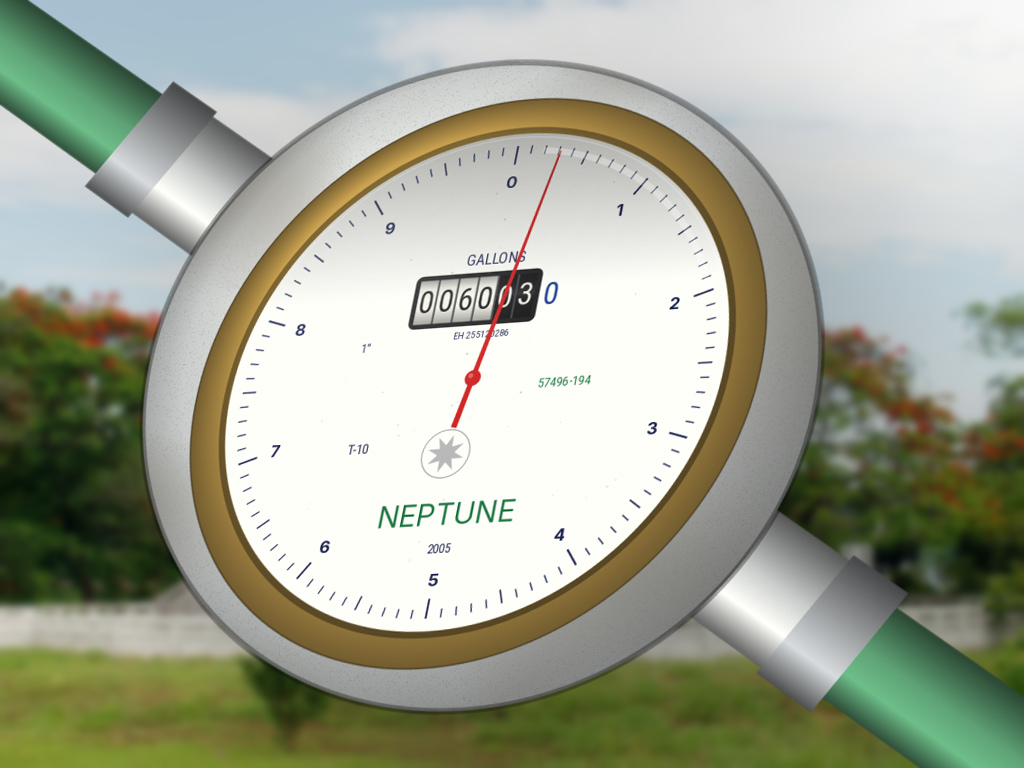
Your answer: 60030.3,gal
